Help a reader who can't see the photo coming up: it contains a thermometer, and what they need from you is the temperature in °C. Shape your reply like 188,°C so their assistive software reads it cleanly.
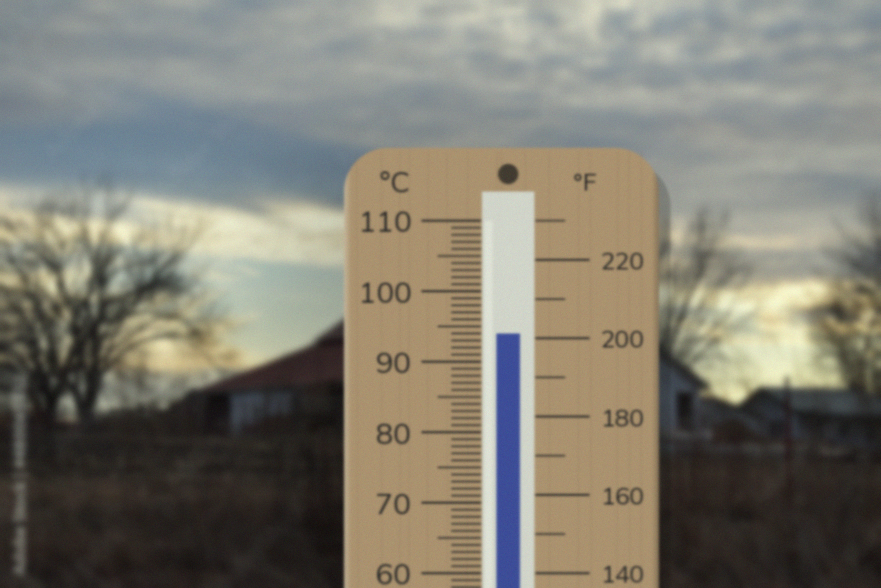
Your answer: 94,°C
